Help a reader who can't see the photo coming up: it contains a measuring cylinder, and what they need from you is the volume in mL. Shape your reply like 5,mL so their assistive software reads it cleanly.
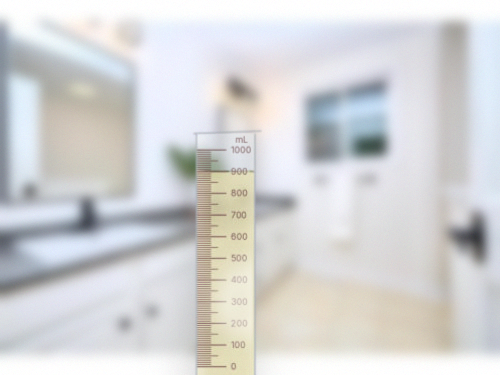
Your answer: 900,mL
